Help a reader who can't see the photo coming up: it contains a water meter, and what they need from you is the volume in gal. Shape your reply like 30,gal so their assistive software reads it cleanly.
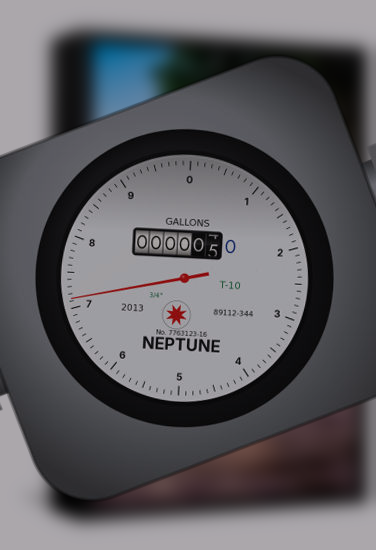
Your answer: 47.1,gal
